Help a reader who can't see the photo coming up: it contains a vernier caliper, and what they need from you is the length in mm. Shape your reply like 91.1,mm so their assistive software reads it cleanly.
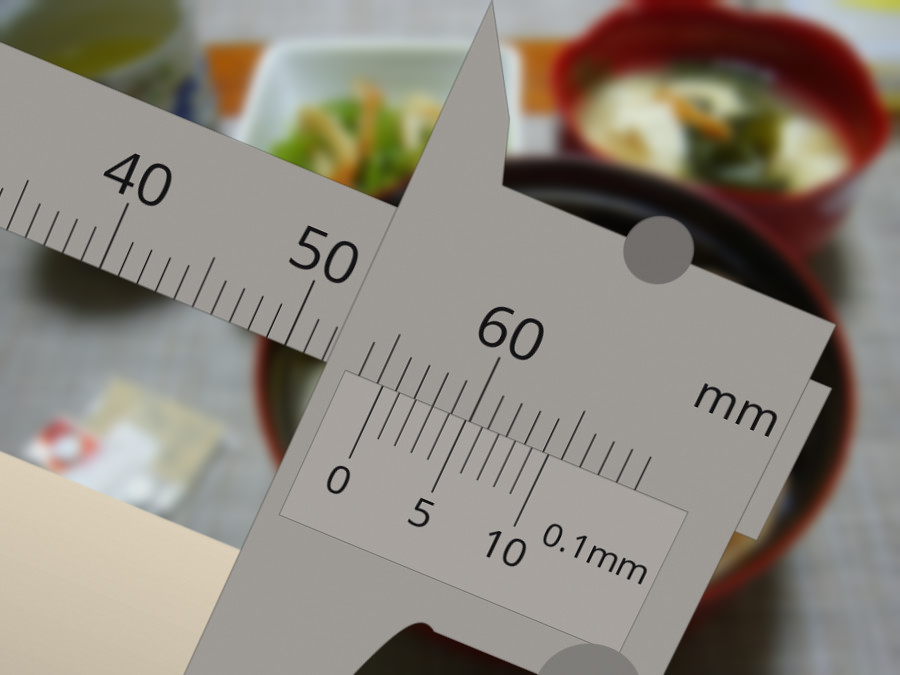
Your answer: 55.3,mm
